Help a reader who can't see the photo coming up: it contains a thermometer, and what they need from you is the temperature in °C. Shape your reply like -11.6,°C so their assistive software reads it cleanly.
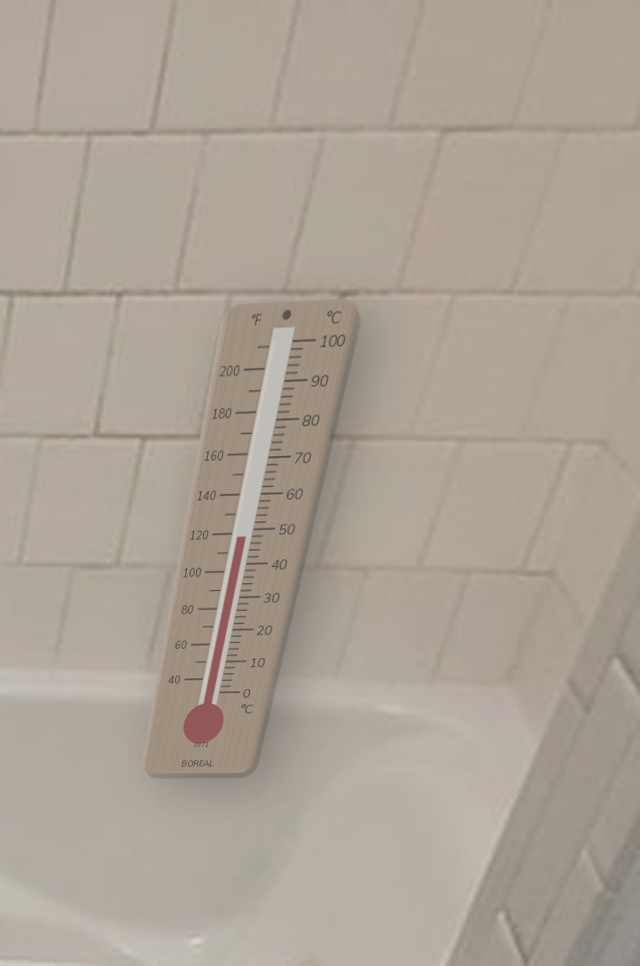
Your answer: 48,°C
